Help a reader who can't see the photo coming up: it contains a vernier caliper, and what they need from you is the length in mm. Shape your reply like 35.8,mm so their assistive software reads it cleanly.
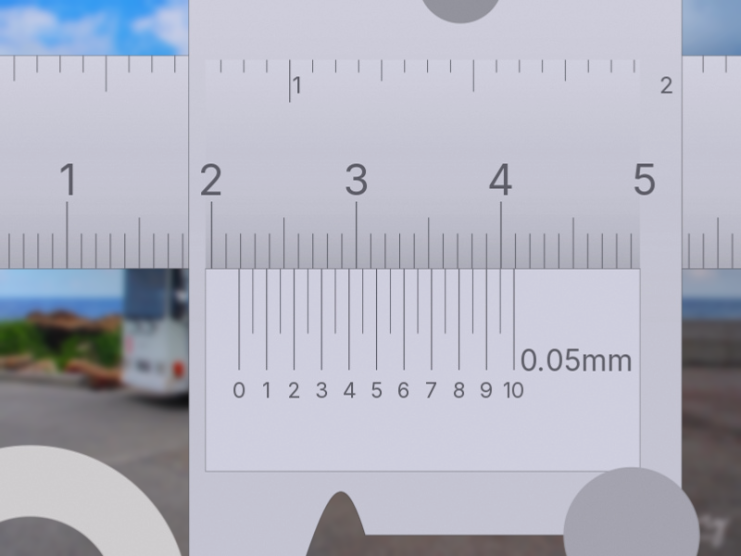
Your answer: 21.9,mm
